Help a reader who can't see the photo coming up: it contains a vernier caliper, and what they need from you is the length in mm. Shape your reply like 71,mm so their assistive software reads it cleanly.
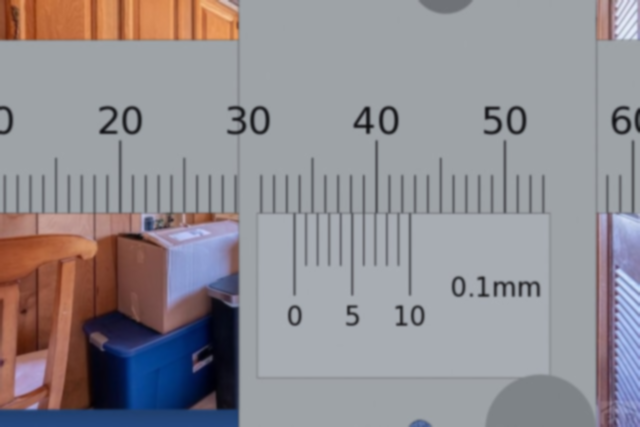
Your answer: 33.6,mm
